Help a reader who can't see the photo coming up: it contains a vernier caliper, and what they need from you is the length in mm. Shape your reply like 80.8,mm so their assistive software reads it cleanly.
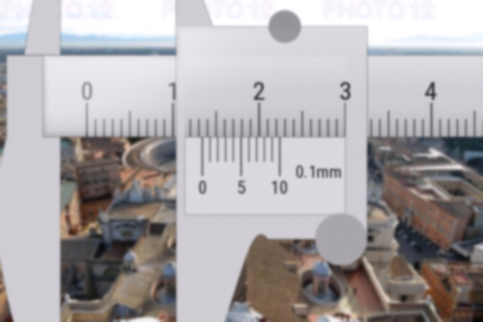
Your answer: 13.4,mm
